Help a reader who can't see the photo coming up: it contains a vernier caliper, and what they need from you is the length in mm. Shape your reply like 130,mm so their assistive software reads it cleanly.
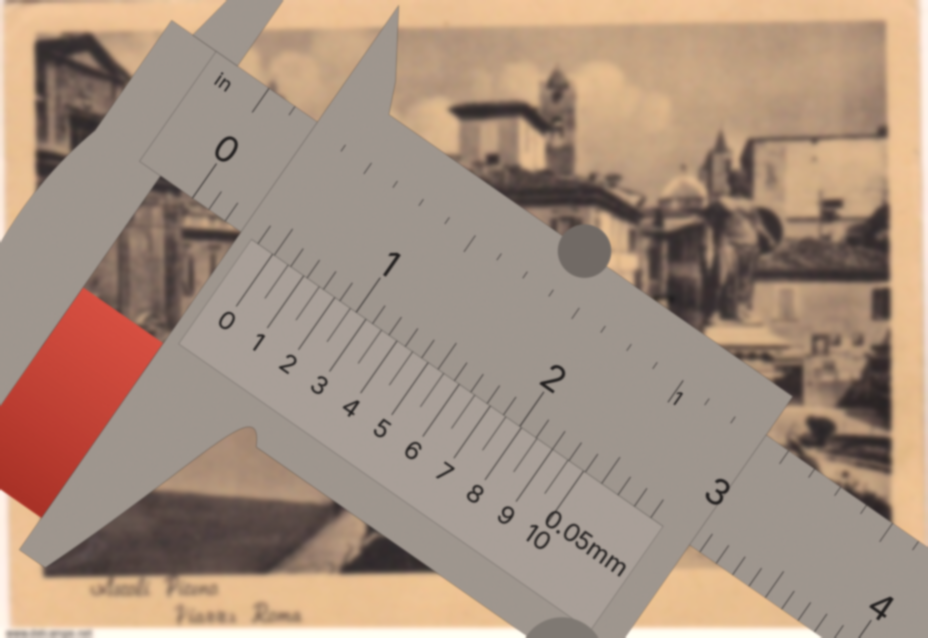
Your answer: 4.9,mm
